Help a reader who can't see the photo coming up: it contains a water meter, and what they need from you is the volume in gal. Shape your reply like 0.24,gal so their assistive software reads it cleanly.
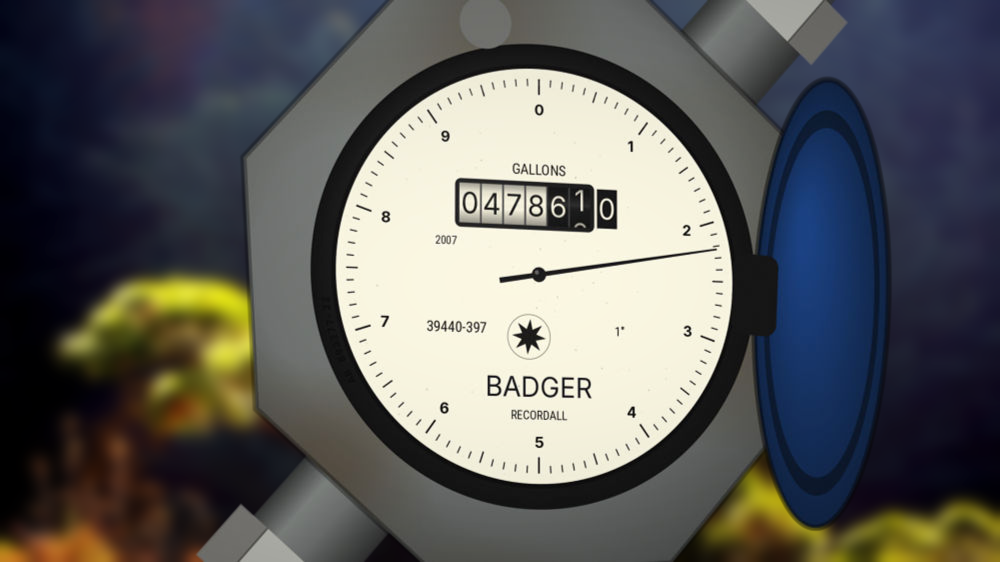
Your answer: 478612.2,gal
